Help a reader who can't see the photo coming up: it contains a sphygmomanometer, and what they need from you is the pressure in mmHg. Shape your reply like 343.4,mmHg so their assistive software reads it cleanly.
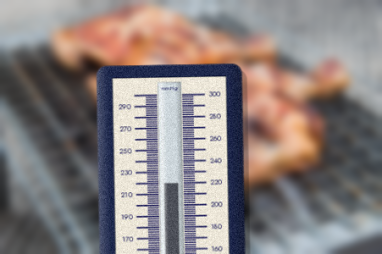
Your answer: 220,mmHg
